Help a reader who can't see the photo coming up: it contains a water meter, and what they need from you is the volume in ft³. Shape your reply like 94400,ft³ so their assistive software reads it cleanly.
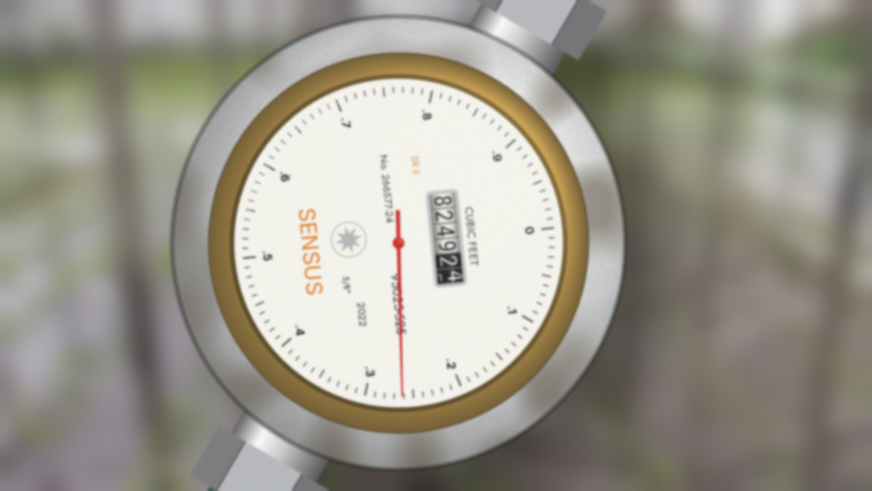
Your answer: 824924.26,ft³
